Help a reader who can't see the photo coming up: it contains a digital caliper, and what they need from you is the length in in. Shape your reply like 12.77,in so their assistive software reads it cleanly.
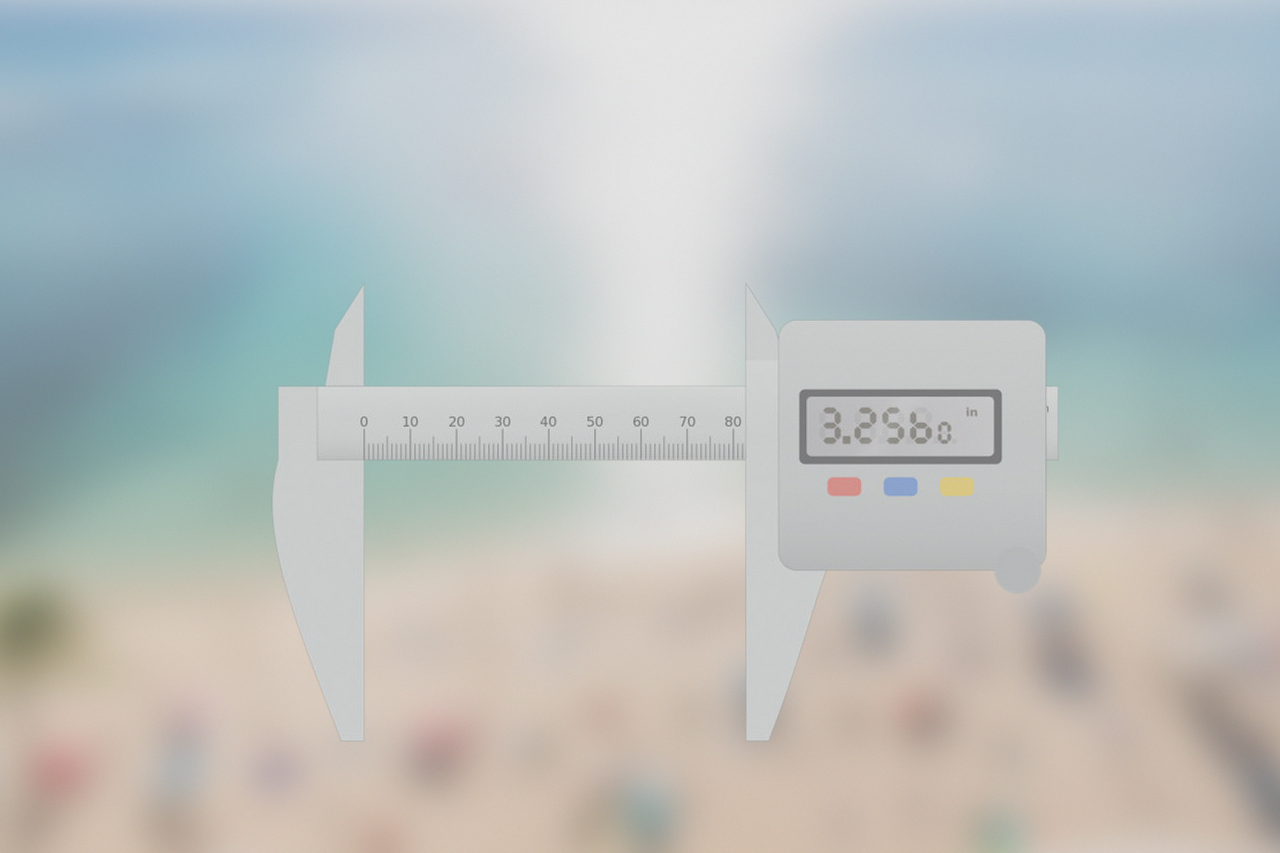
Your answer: 3.2560,in
